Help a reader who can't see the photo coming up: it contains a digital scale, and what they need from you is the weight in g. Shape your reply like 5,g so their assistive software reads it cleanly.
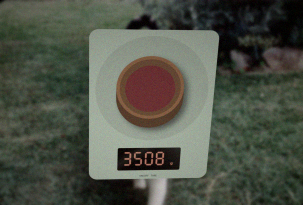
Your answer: 3508,g
